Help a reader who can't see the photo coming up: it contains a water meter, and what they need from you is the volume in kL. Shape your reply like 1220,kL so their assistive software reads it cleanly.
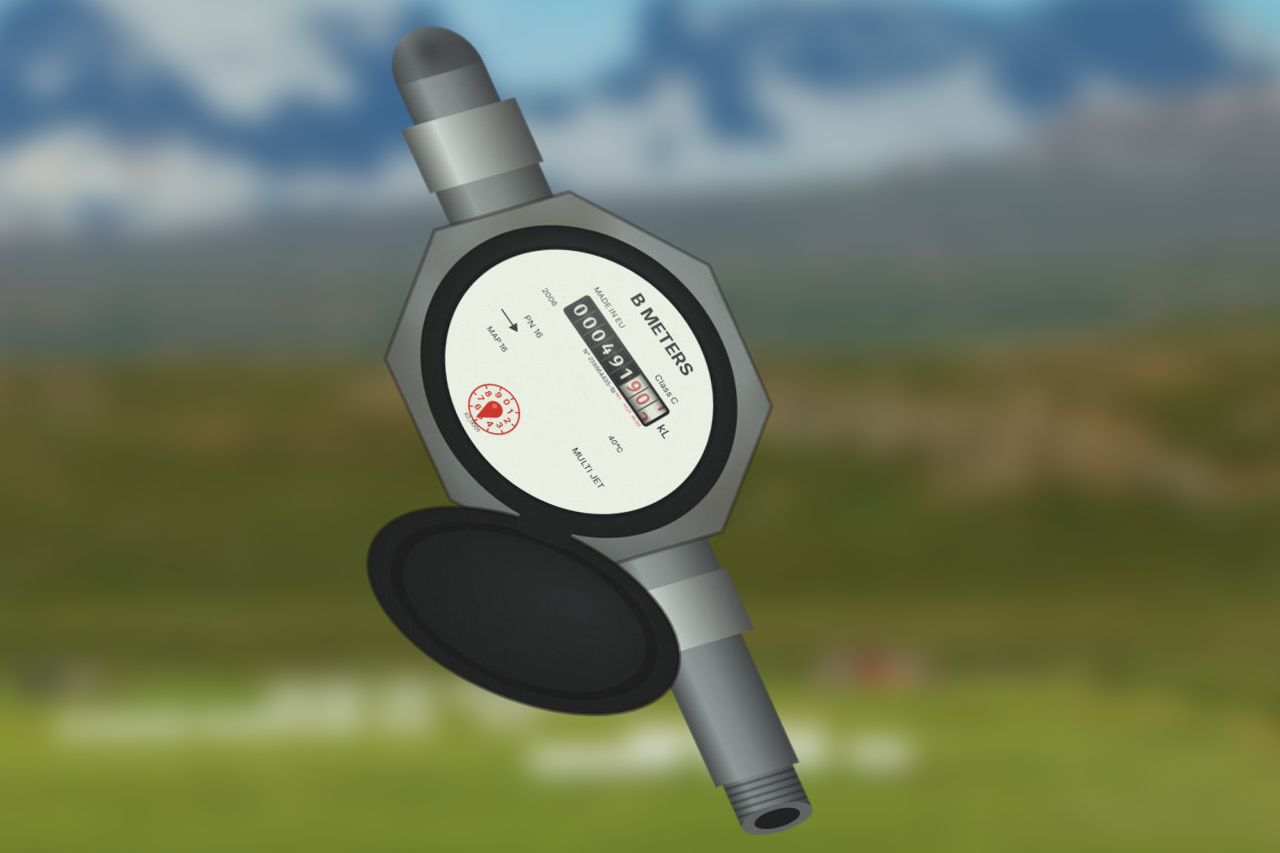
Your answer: 491.9015,kL
